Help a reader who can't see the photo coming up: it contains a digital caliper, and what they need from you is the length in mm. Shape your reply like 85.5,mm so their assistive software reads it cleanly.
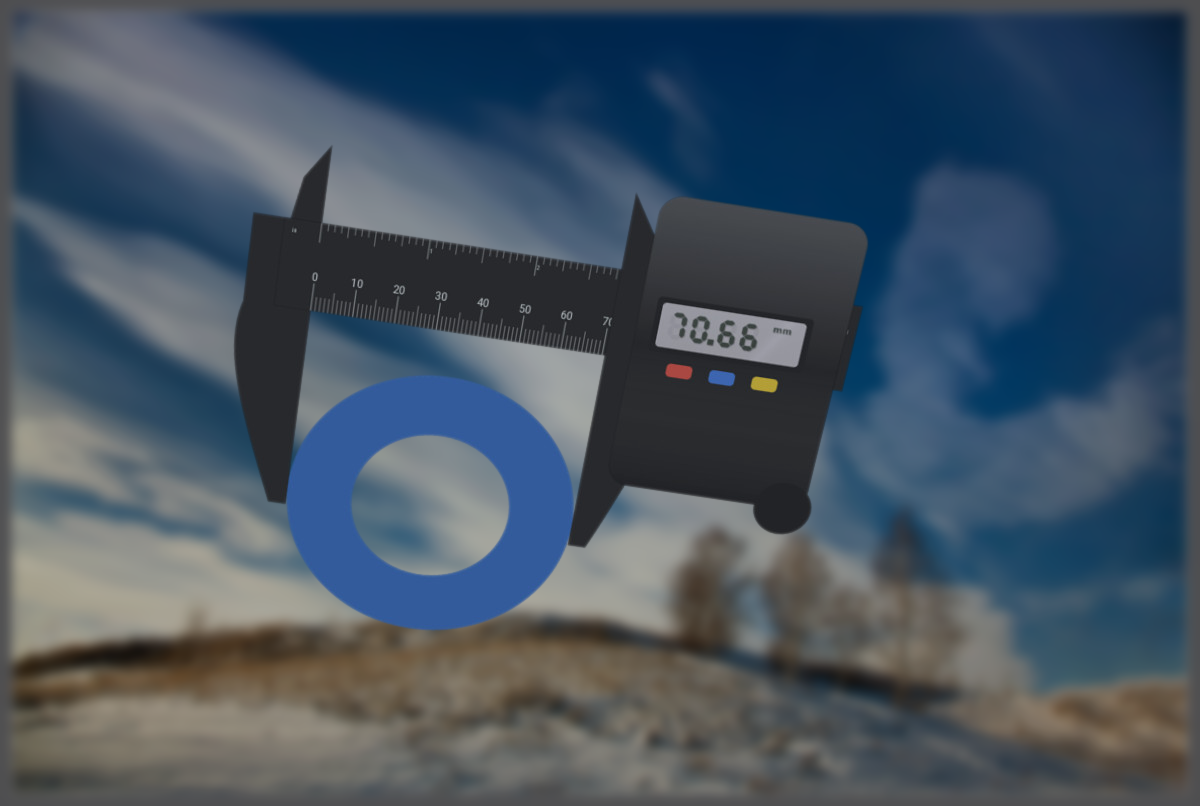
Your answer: 70.66,mm
